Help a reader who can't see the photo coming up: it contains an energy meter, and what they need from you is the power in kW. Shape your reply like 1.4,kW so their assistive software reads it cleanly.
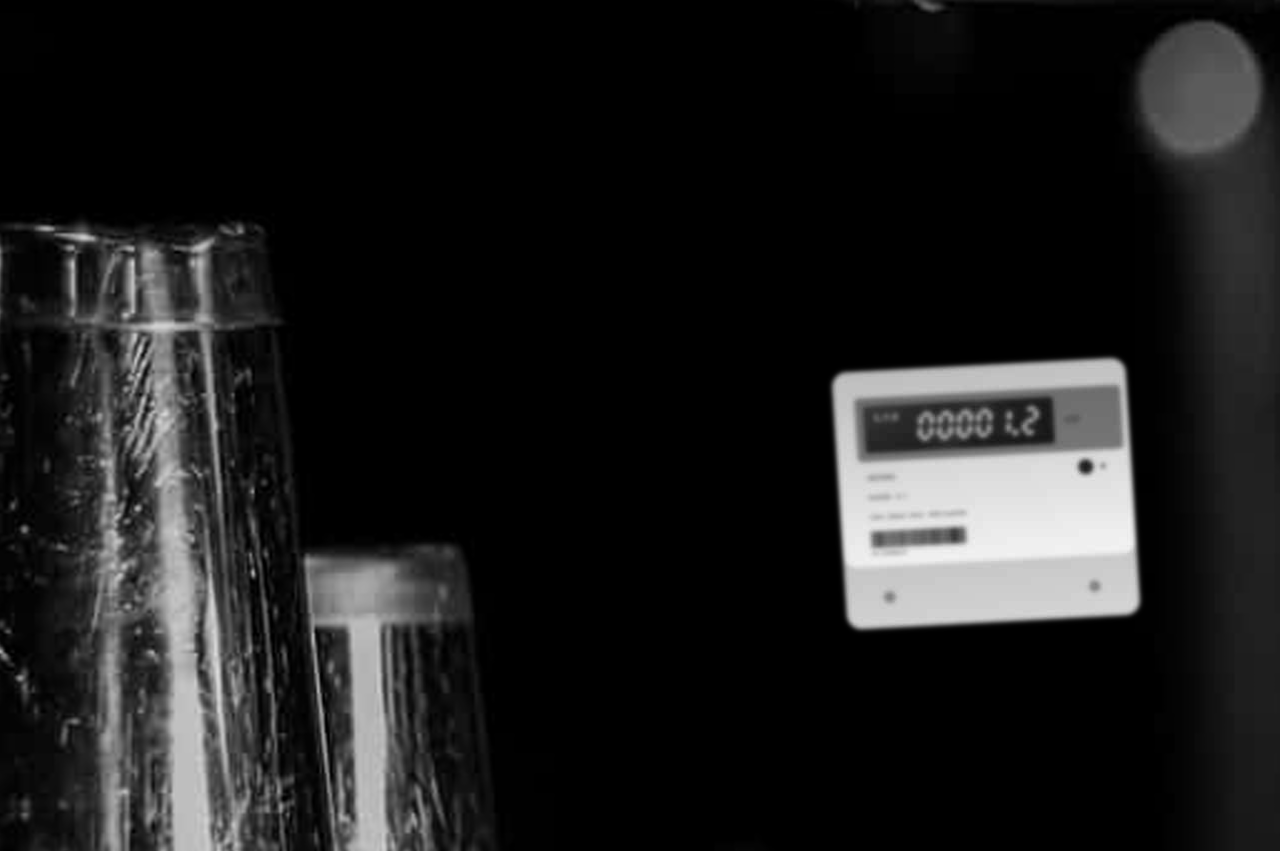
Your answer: 1.2,kW
